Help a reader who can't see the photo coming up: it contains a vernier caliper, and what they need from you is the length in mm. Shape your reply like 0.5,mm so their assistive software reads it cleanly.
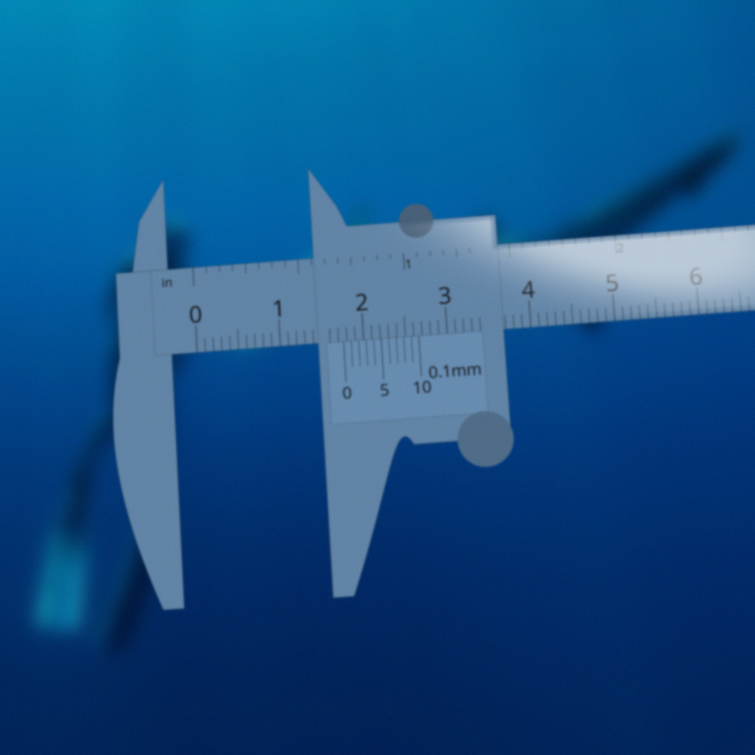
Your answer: 17.6,mm
